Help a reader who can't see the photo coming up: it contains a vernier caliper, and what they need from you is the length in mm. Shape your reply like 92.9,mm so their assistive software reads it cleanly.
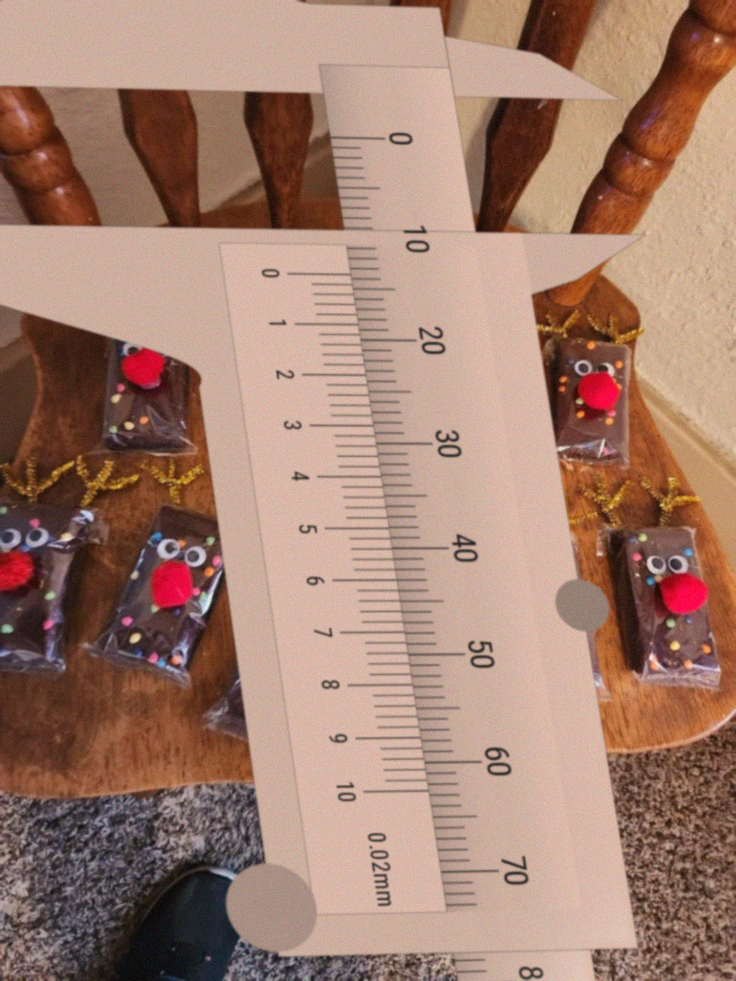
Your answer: 13.6,mm
